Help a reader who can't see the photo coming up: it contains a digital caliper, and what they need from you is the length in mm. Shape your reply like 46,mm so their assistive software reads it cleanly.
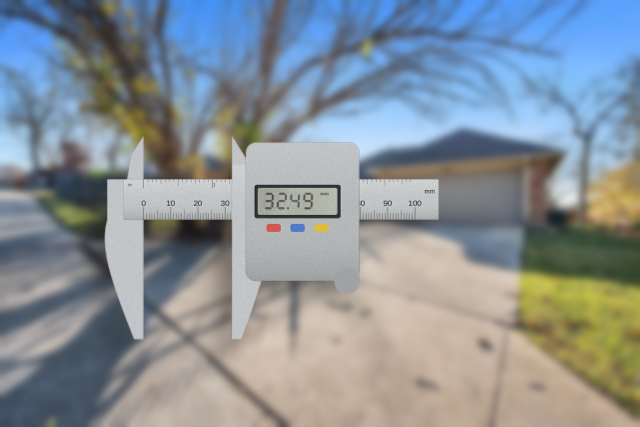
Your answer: 32.49,mm
